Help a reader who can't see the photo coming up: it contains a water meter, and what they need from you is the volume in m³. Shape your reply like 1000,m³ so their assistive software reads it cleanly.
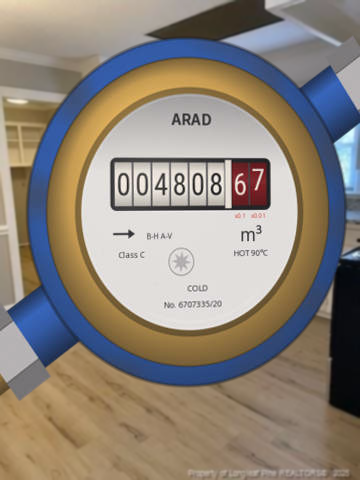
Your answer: 4808.67,m³
